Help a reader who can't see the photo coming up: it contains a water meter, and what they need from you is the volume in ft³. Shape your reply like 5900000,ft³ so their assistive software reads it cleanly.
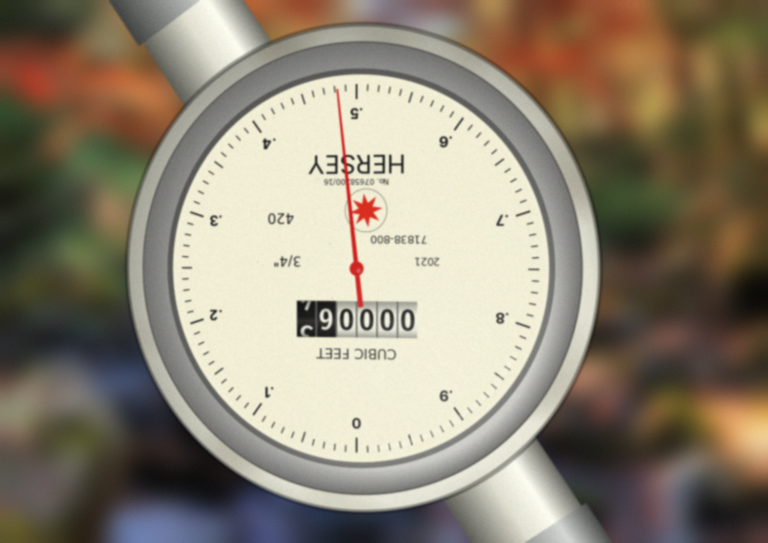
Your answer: 63.48,ft³
